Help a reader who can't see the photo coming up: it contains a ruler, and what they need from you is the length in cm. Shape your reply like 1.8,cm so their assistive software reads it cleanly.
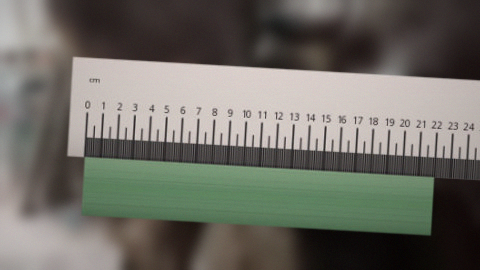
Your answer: 22,cm
